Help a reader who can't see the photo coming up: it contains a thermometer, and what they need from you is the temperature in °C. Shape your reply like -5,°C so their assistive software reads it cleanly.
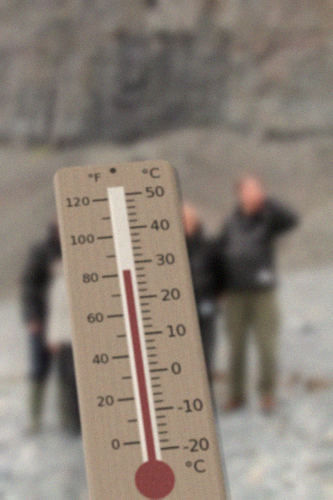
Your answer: 28,°C
